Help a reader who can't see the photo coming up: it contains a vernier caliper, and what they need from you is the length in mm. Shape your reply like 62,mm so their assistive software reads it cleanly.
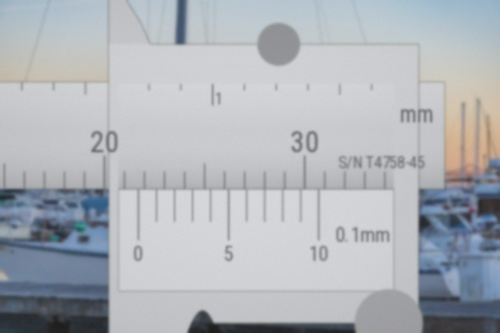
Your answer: 21.7,mm
